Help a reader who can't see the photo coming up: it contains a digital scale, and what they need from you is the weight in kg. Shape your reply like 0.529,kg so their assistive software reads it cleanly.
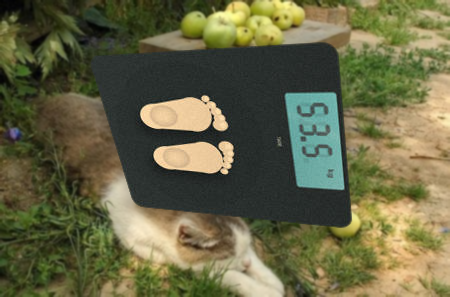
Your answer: 53.5,kg
